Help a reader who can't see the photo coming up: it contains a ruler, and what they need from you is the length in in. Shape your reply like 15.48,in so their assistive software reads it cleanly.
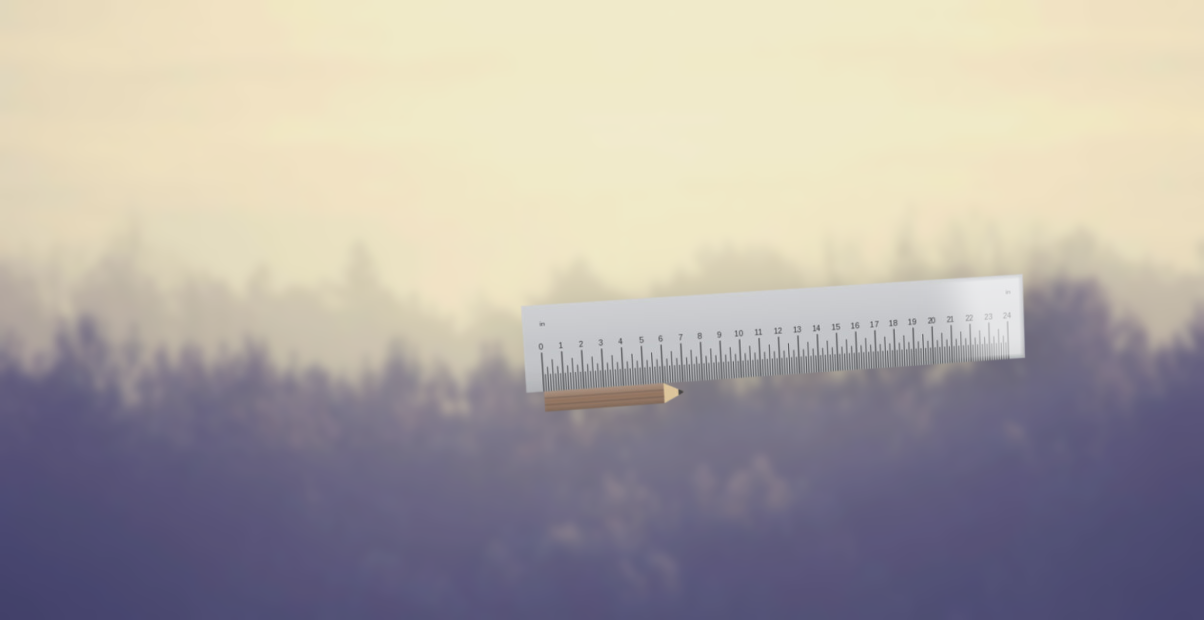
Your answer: 7,in
